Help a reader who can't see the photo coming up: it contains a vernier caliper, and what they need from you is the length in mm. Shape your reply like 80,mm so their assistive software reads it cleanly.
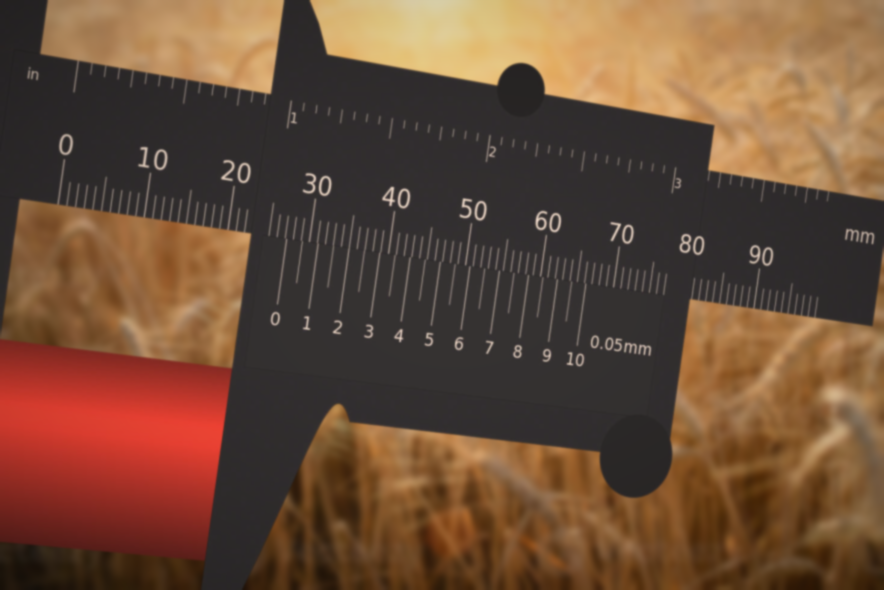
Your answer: 27.2,mm
